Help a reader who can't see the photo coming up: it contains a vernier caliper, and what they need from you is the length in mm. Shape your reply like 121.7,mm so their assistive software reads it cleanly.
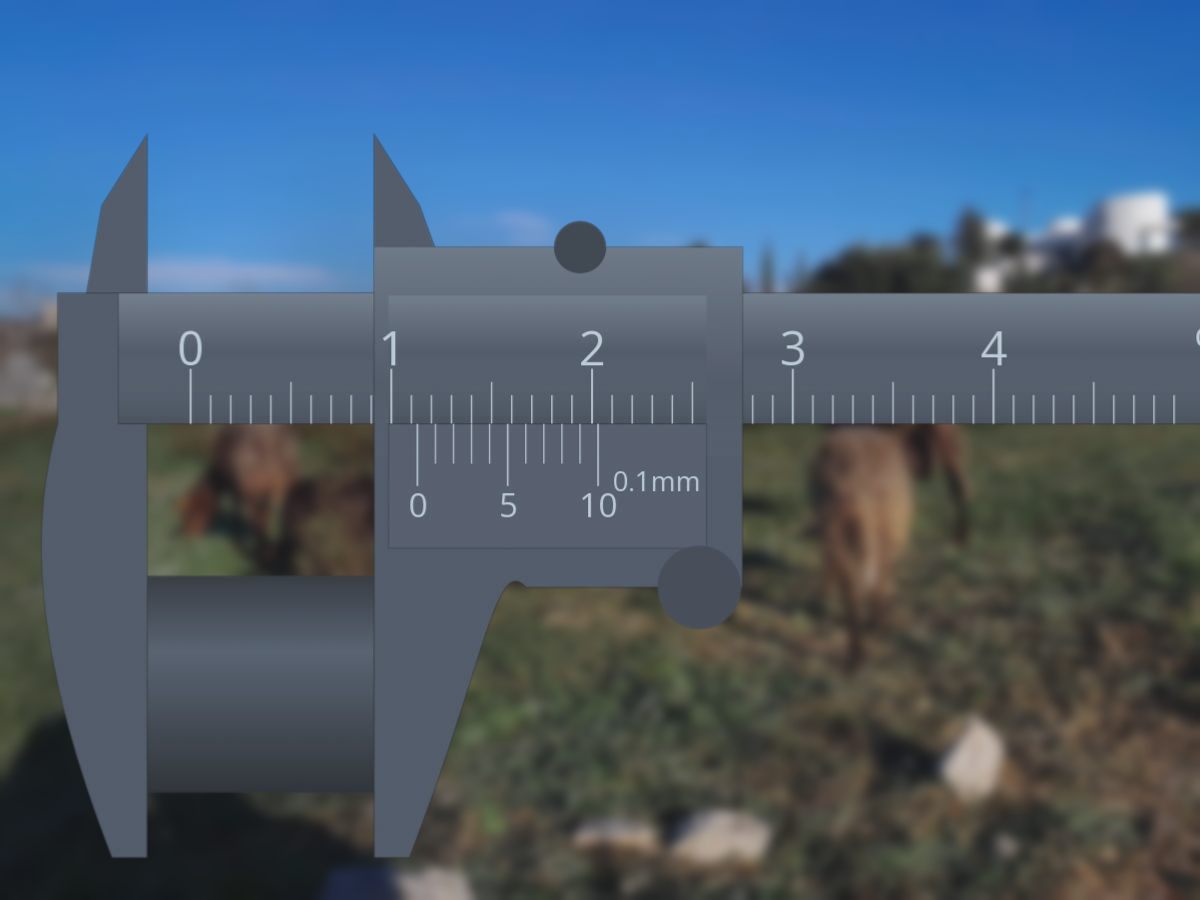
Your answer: 11.3,mm
